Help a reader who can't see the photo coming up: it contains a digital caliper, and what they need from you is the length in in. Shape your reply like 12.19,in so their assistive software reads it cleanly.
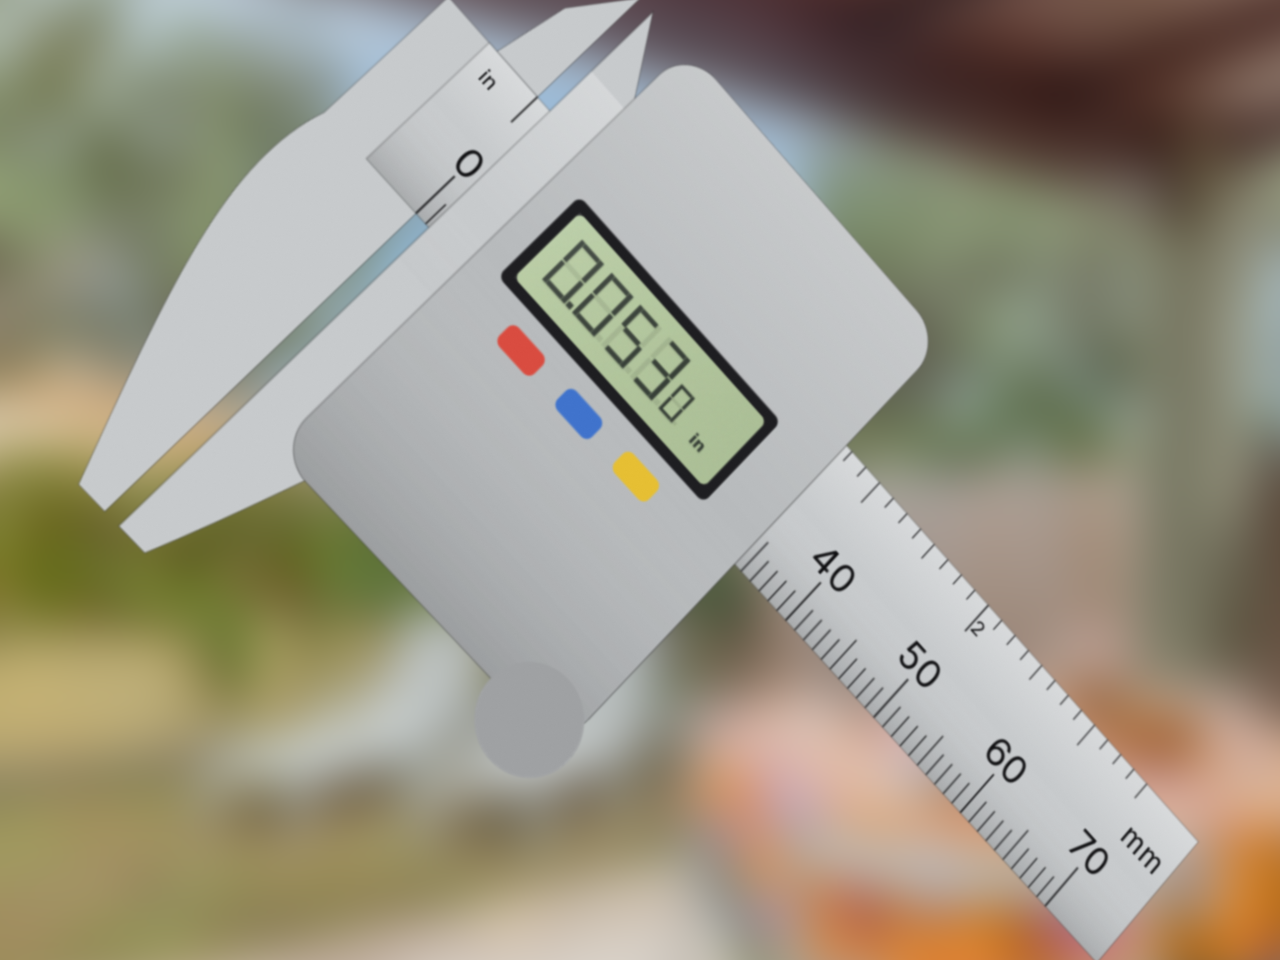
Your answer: 0.0530,in
